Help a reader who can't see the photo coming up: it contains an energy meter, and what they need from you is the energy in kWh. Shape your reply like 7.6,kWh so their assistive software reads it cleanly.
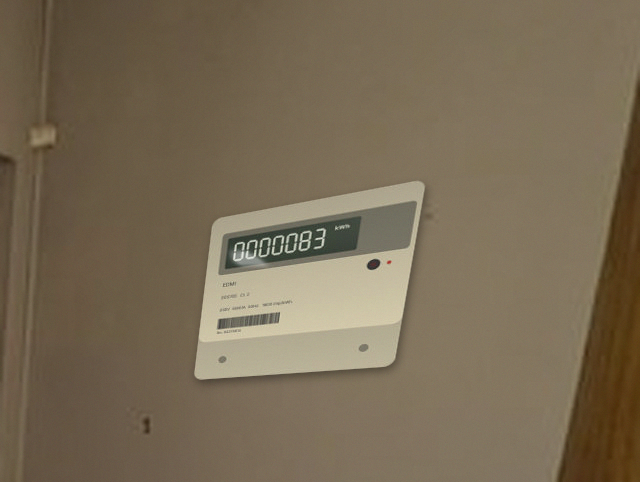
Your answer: 83,kWh
